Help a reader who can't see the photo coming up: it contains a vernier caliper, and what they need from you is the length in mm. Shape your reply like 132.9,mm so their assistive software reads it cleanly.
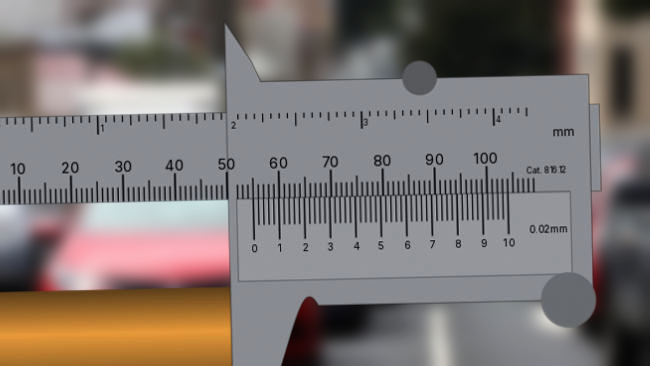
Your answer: 55.0,mm
